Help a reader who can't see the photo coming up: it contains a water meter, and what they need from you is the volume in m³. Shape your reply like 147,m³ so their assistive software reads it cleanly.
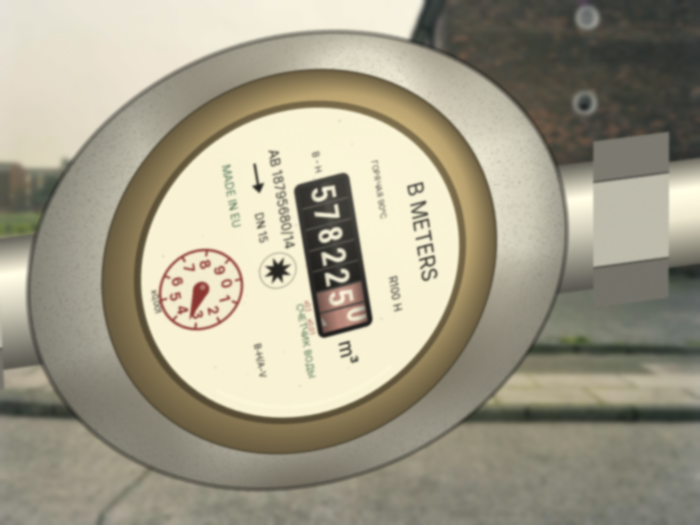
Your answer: 57822.503,m³
